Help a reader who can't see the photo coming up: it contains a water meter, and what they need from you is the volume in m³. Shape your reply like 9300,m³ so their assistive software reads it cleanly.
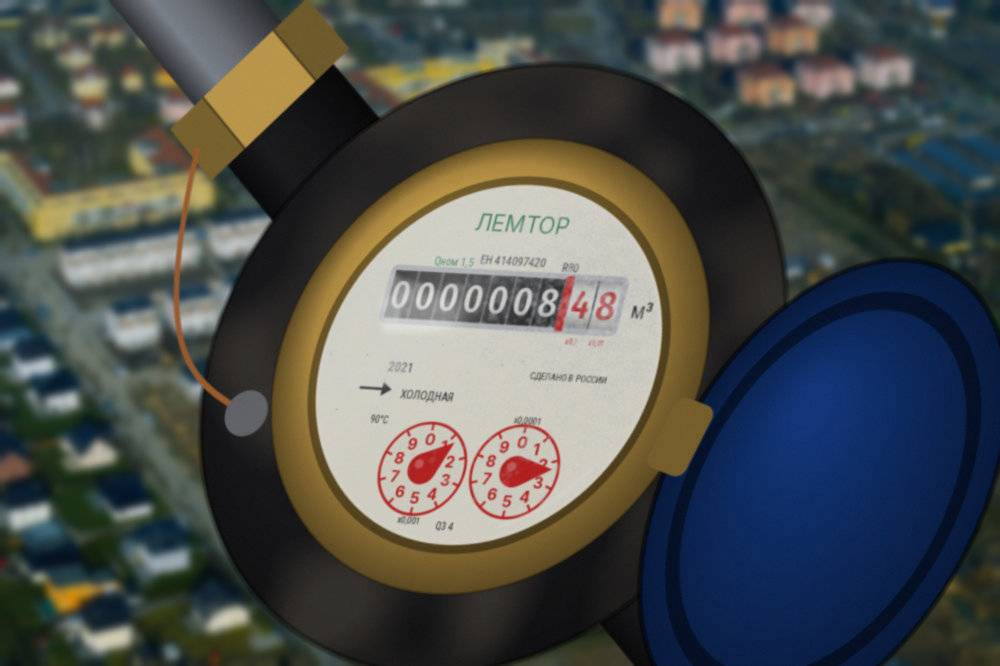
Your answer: 8.4812,m³
